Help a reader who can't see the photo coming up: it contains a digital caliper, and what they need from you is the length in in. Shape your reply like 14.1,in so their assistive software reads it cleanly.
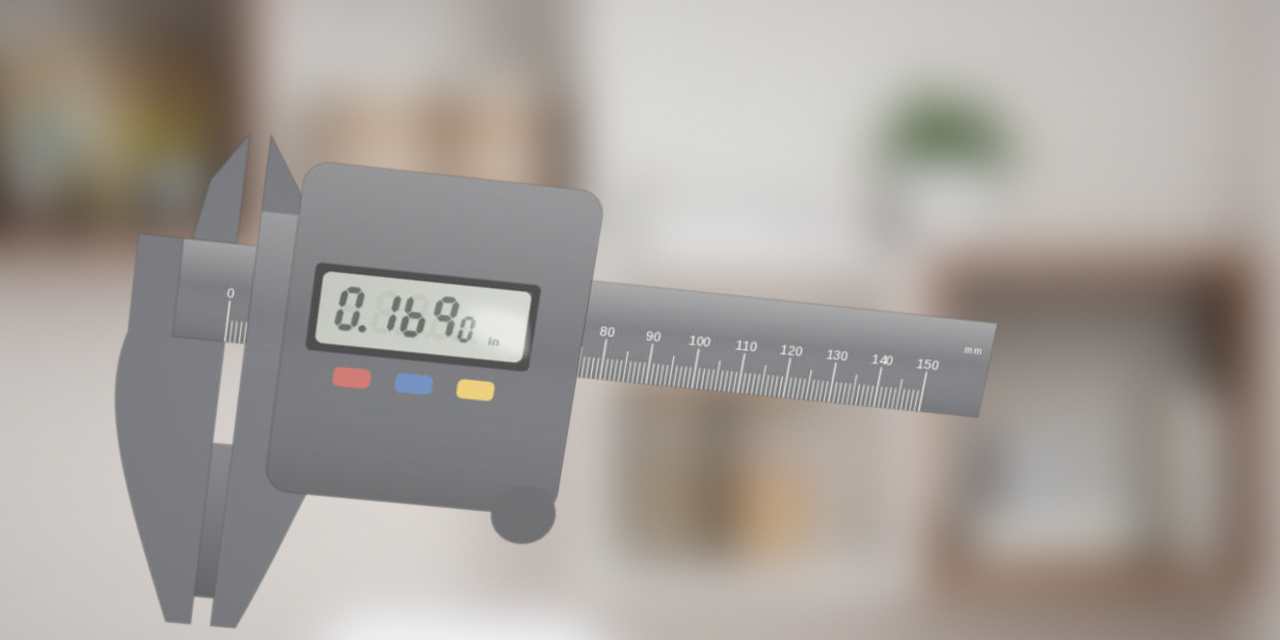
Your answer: 0.1690,in
